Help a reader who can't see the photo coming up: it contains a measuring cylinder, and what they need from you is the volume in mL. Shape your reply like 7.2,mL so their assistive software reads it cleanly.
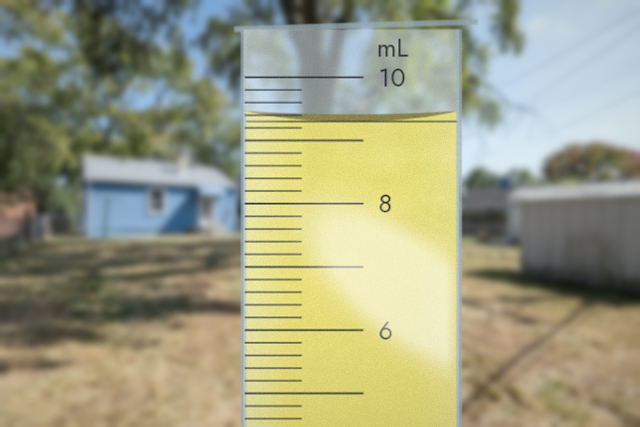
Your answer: 9.3,mL
